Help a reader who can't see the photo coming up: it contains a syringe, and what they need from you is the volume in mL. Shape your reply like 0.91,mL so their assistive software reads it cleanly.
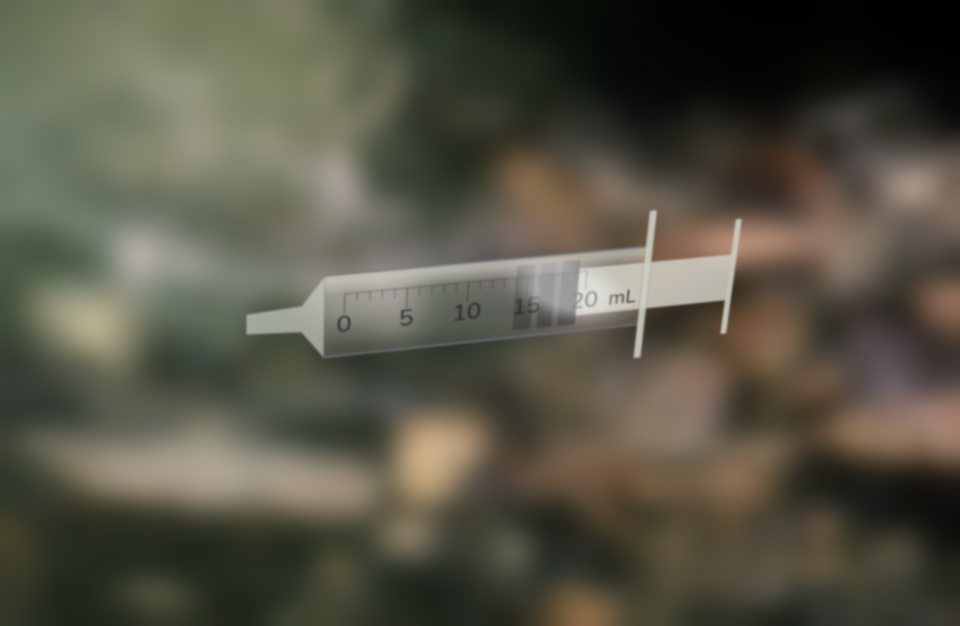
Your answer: 14,mL
